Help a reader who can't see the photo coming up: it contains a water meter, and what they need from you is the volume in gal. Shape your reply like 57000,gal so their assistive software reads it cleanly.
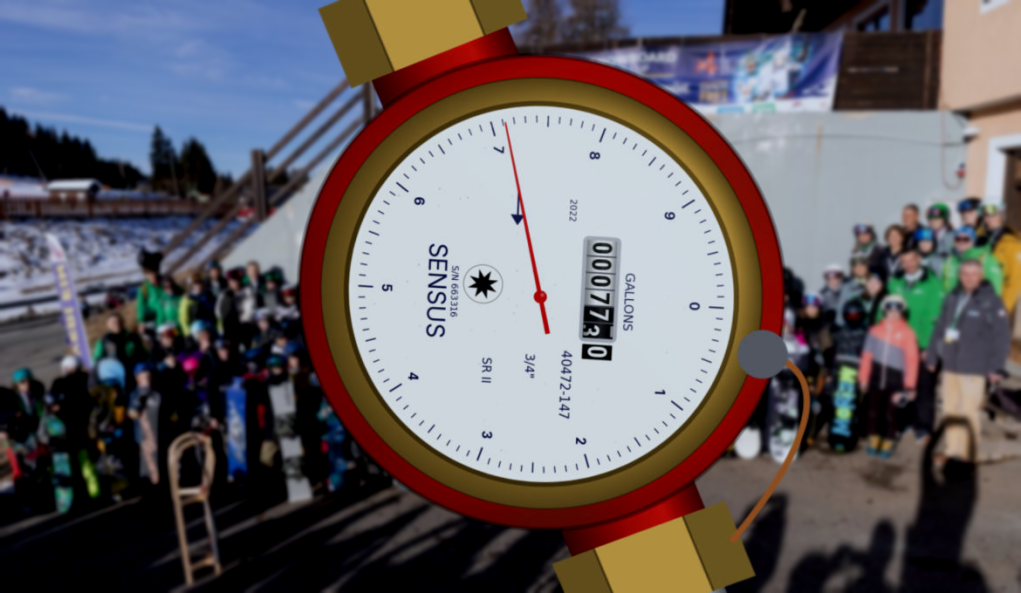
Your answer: 7727.1,gal
